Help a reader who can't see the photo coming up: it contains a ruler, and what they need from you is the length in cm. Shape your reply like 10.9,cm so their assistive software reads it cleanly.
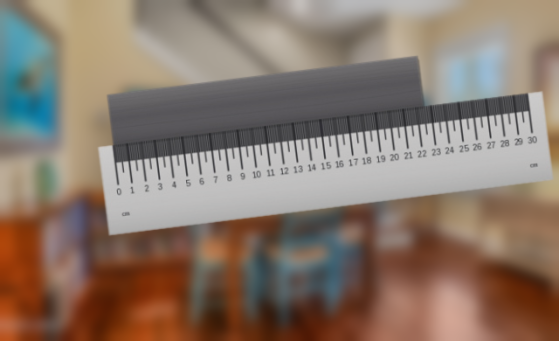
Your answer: 22.5,cm
